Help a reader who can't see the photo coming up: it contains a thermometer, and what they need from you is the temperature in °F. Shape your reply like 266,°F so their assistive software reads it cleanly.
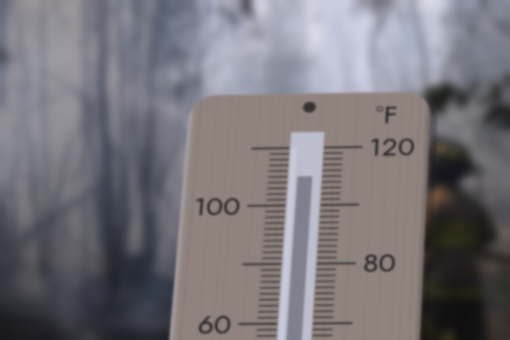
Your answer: 110,°F
